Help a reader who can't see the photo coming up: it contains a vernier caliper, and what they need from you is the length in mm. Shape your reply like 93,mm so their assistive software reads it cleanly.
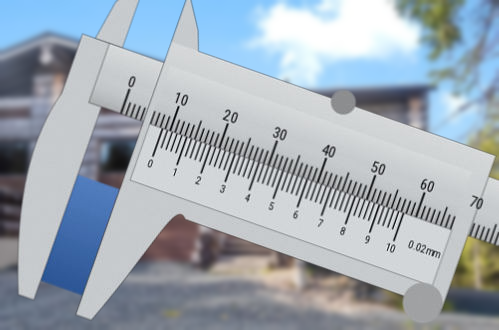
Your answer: 8.5,mm
